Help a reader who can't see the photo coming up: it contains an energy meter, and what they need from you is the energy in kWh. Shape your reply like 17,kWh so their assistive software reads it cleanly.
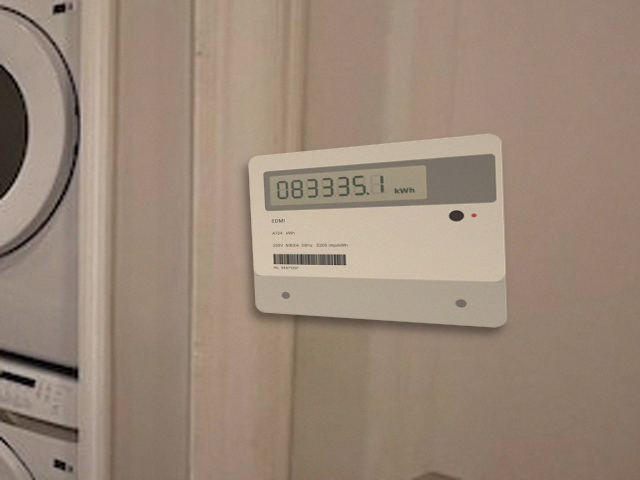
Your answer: 83335.1,kWh
